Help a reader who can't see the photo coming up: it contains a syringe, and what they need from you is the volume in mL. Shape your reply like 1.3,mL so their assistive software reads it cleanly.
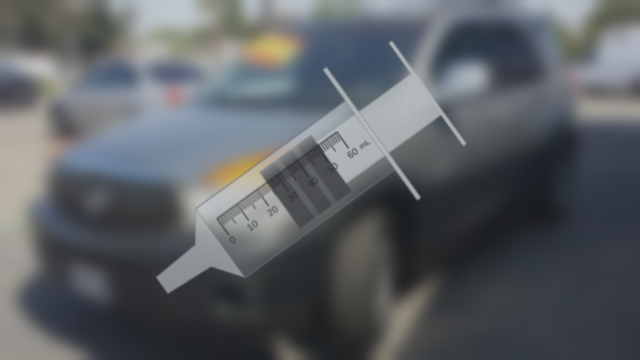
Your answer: 25,mL
